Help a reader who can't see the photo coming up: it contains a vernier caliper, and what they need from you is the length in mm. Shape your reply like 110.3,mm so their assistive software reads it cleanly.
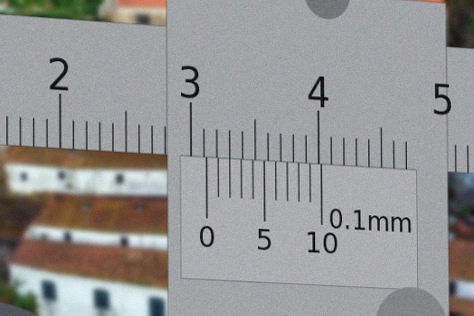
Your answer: 31.2,mm
